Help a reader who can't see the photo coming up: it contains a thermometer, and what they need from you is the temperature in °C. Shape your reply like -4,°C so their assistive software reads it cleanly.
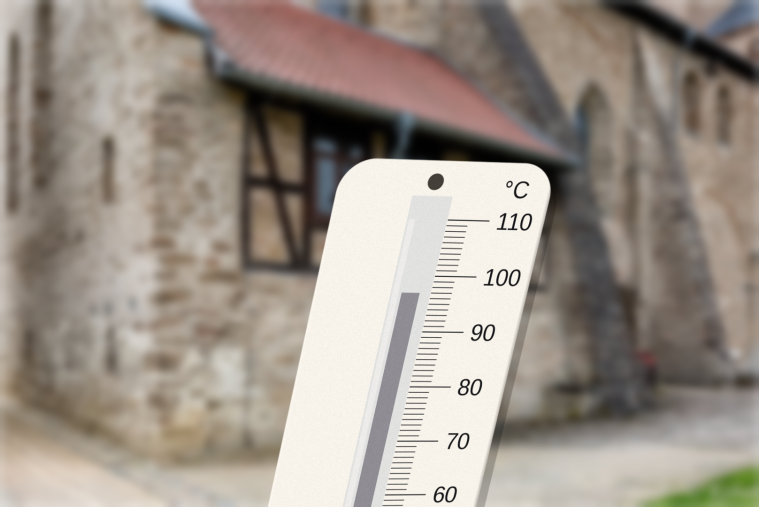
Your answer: 97,°C
